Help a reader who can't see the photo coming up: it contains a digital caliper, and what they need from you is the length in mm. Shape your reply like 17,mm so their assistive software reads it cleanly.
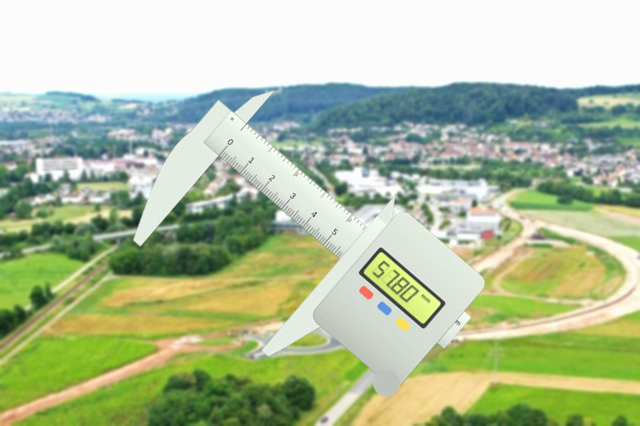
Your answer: 57.80,mm
